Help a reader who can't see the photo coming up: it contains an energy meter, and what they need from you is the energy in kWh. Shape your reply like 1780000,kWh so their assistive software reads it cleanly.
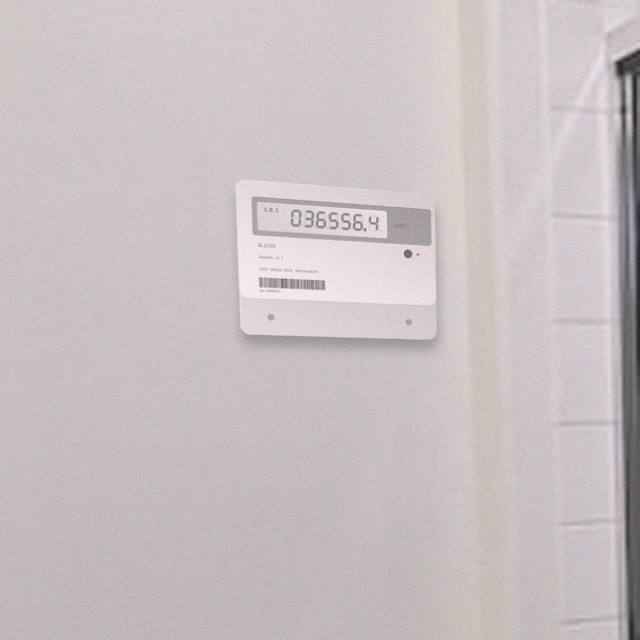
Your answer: 36556.4,kWh
